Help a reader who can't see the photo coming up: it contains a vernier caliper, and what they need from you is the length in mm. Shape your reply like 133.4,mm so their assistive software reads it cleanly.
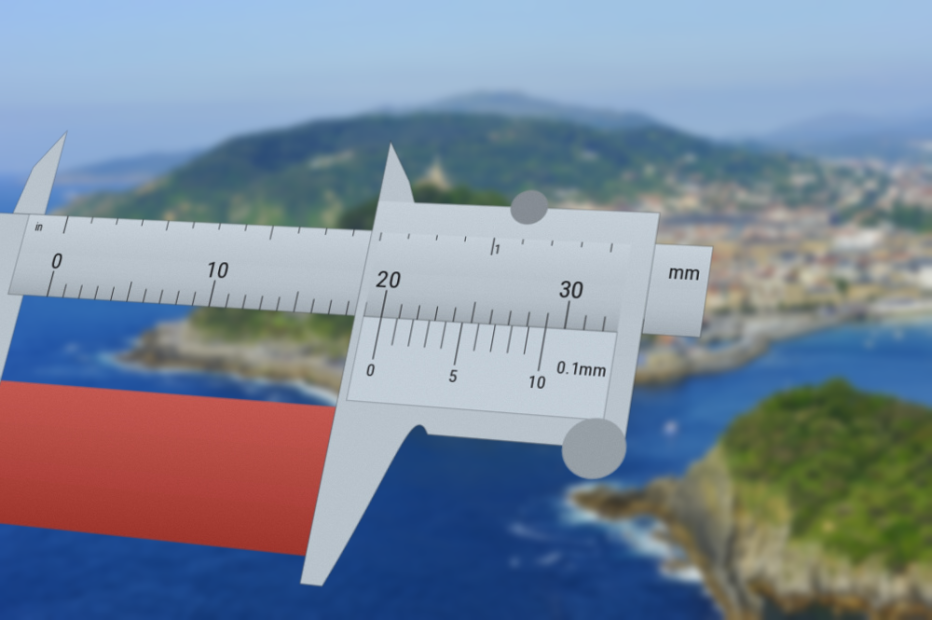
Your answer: 20.0,mm
